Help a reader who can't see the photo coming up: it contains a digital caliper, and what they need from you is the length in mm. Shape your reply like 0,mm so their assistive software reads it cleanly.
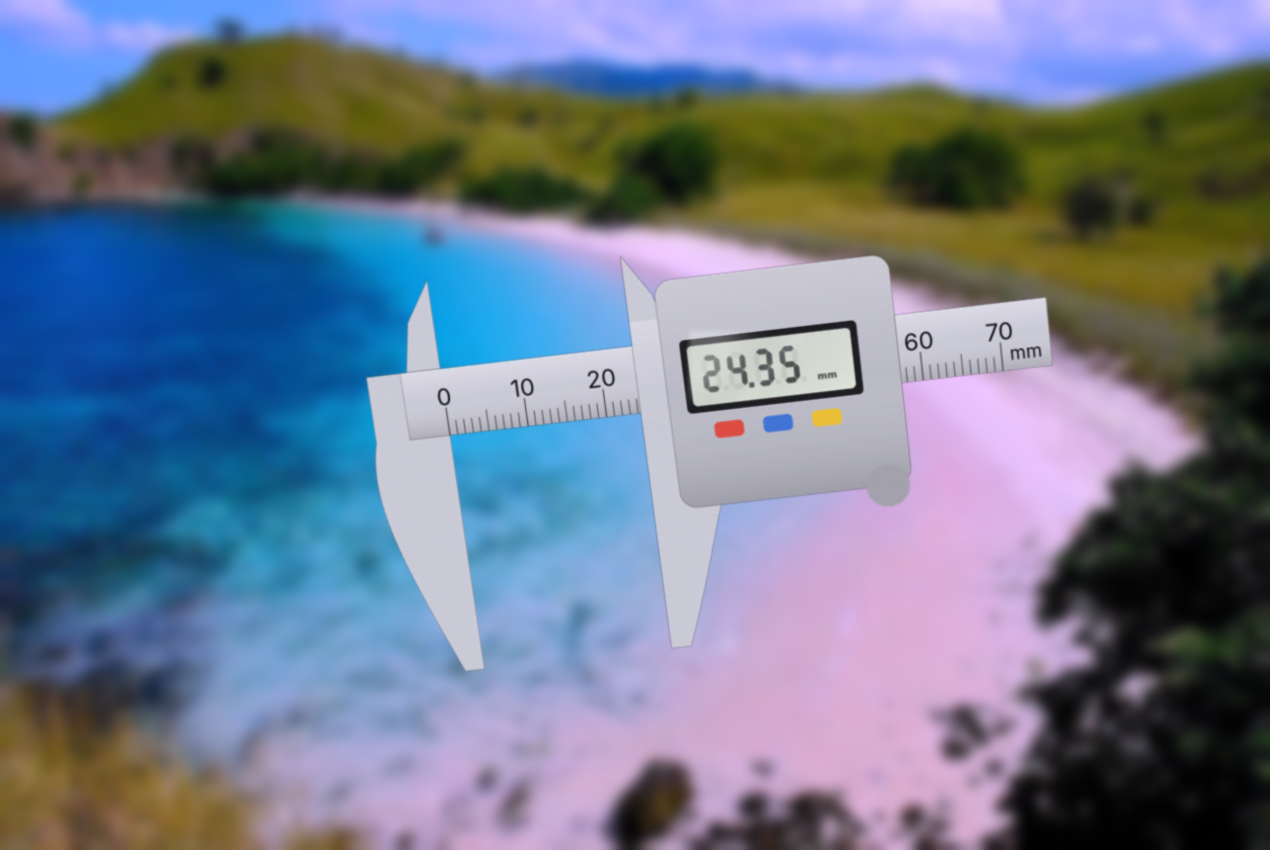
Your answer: 24.35,mm
